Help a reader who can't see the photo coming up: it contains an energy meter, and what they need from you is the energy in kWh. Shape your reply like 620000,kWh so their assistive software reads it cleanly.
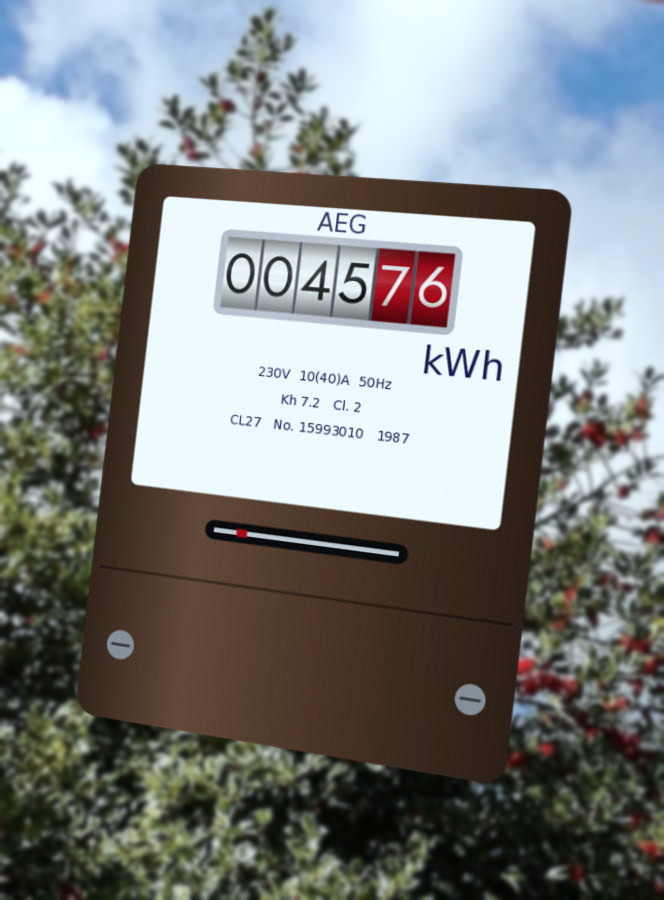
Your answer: 45.76,kWh
